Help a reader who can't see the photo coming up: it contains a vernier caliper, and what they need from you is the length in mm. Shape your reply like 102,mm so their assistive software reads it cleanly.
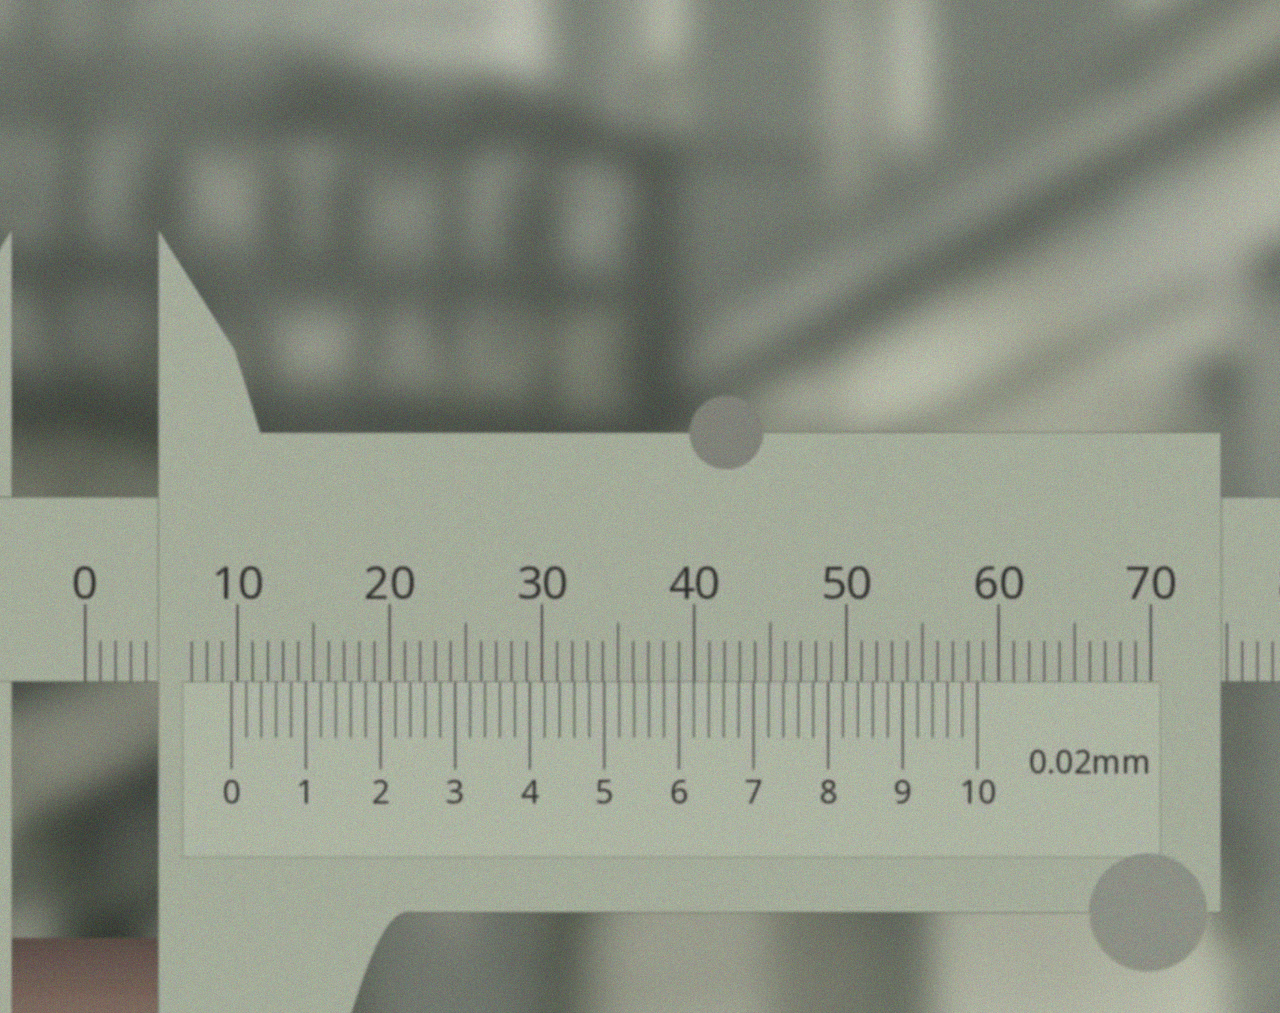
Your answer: 9.6,mm
